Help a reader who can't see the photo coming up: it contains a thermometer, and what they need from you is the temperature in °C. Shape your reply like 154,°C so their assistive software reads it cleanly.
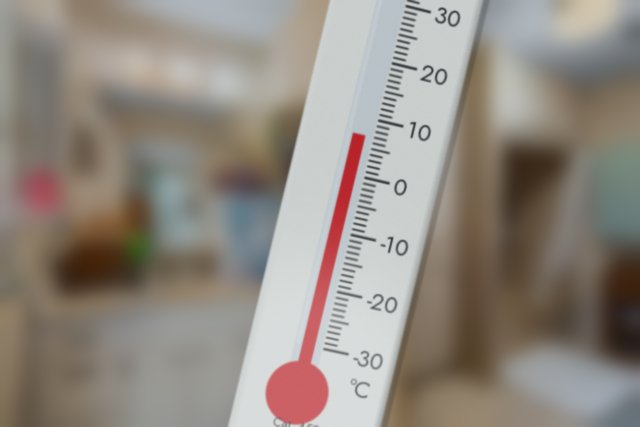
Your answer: 7,°C
